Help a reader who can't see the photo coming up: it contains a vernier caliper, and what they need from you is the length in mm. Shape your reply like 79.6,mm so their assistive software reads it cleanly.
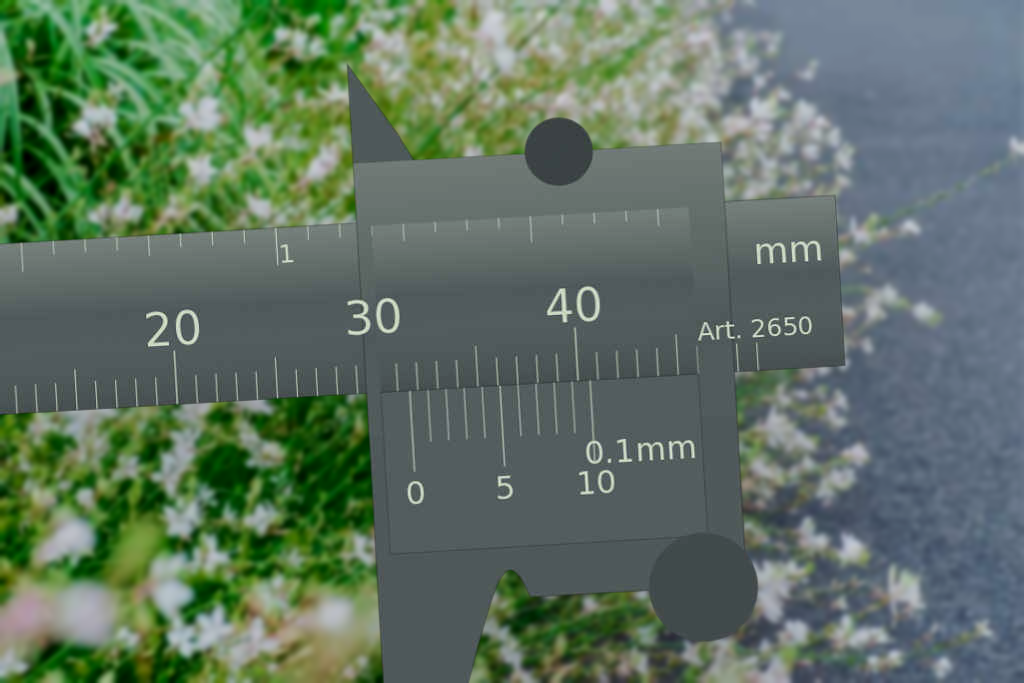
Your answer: 31.6,mm
